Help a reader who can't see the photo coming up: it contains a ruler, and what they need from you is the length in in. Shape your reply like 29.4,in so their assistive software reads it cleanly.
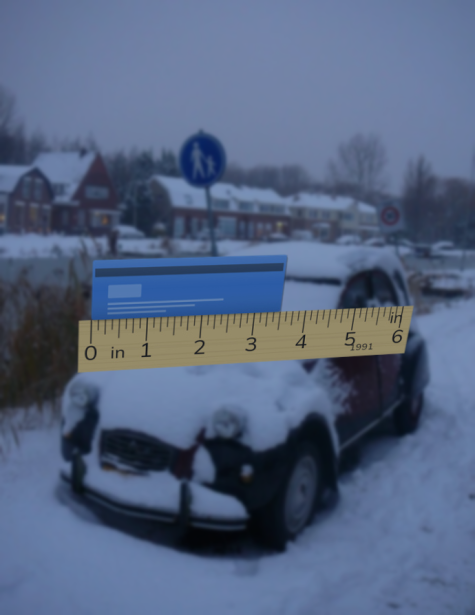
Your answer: 3.5,in
